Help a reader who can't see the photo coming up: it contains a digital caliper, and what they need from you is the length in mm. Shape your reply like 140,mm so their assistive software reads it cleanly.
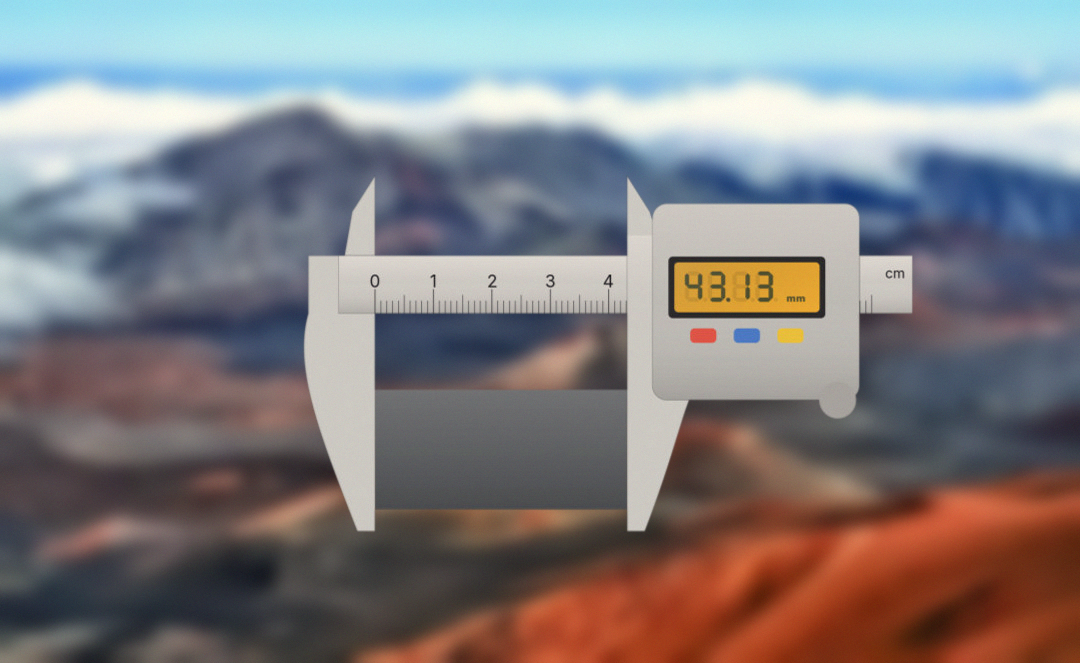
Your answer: 43.13,mm
